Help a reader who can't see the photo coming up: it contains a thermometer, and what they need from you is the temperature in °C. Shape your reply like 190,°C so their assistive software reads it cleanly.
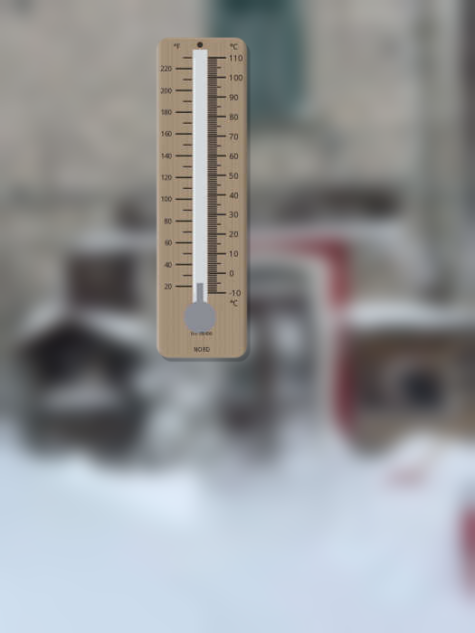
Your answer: -5,°C
